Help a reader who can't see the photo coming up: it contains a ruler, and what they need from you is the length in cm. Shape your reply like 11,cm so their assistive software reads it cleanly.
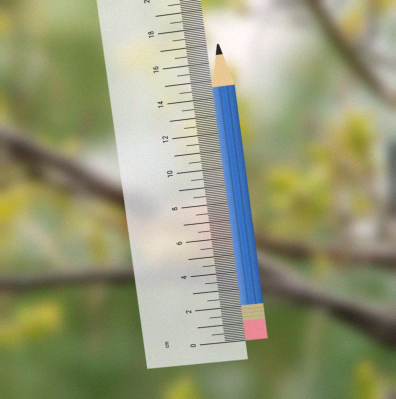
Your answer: 17,cm
